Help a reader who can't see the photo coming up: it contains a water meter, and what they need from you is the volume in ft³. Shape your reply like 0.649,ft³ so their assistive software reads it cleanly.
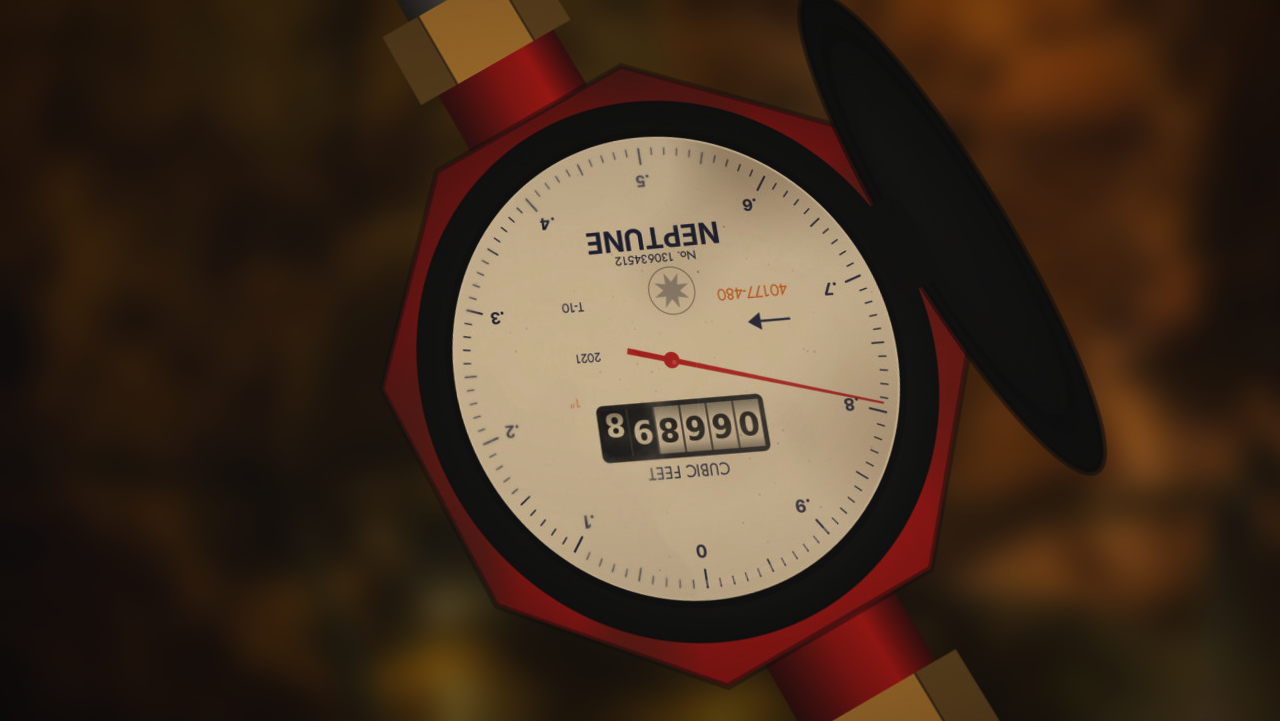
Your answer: 66897.79,ft³
